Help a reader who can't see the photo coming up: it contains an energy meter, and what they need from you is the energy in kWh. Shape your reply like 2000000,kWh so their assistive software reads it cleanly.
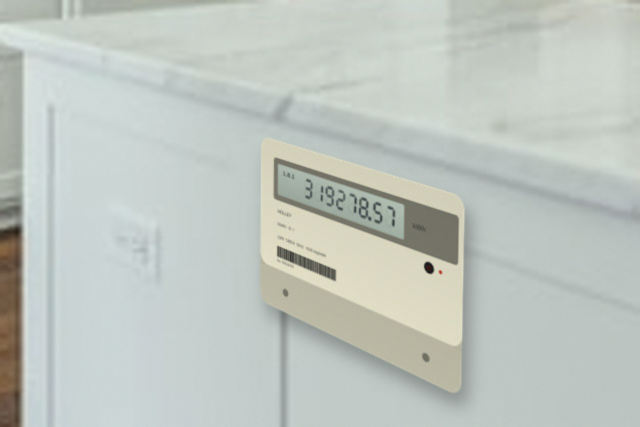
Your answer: 319278.57,kWh
